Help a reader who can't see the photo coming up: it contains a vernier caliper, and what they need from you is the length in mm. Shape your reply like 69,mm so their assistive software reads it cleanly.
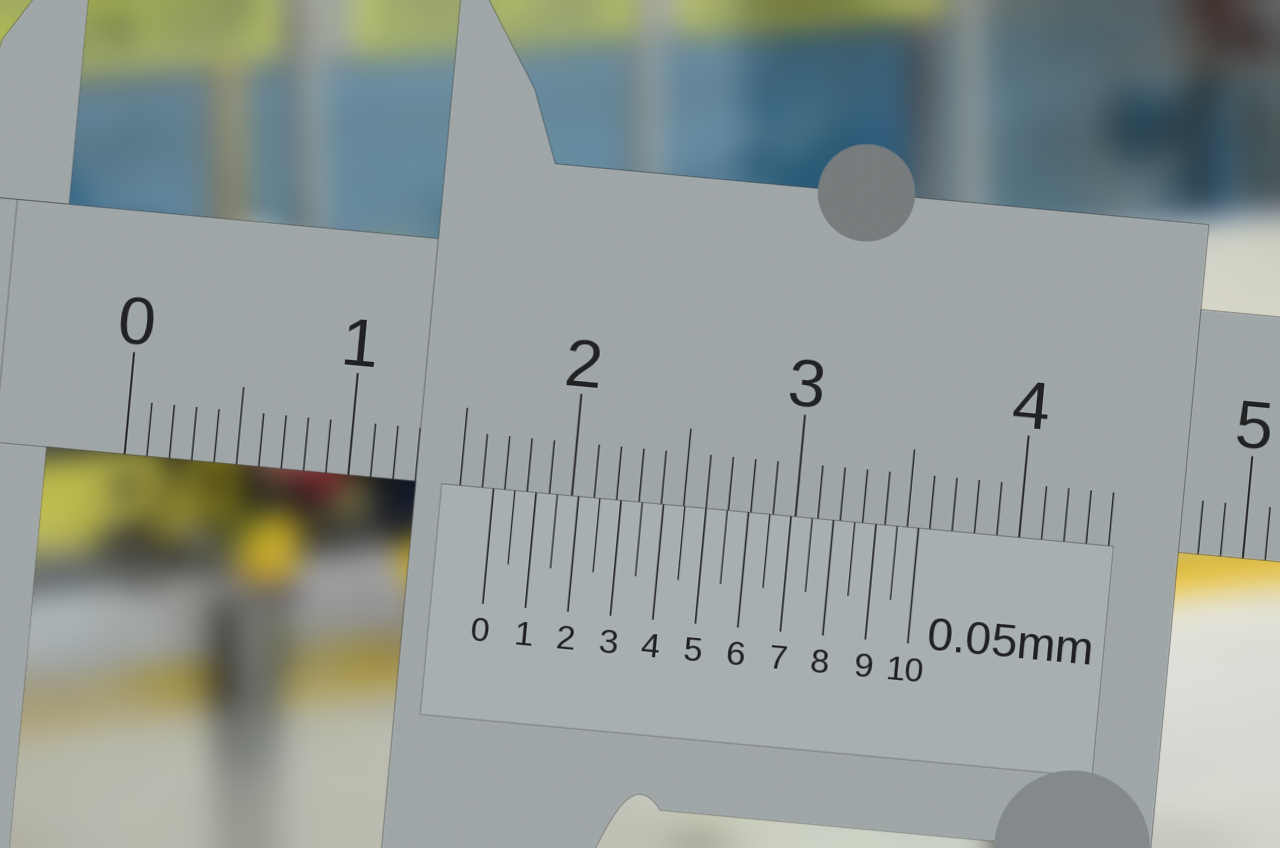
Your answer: 16.5,mm
